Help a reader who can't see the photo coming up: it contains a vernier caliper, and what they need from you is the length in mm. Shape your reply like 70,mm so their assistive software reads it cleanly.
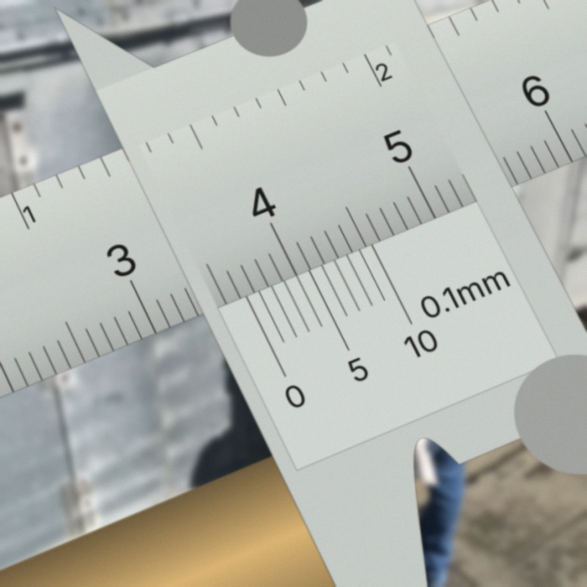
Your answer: 36.4,mm
